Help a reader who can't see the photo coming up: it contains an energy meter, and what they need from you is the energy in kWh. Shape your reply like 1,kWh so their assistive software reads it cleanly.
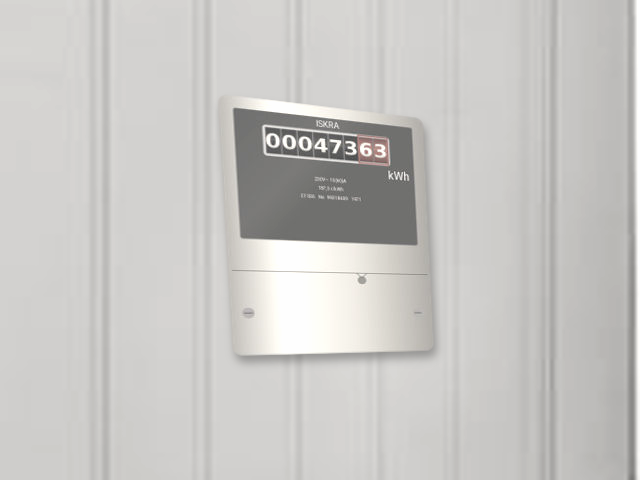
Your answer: 473.63,kWh
